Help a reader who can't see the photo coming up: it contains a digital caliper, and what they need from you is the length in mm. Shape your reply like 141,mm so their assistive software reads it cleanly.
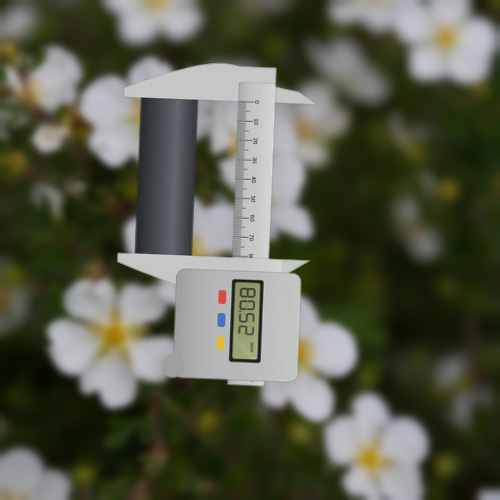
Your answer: 80.52,mm
